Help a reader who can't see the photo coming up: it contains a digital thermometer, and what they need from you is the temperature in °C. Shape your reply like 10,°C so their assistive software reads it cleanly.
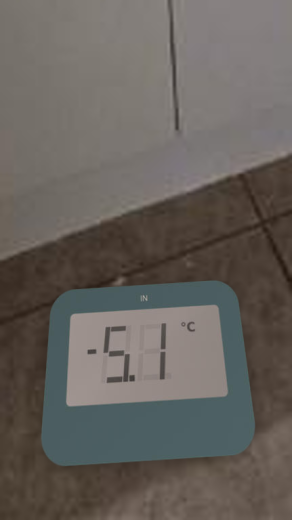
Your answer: -5.1,°C
